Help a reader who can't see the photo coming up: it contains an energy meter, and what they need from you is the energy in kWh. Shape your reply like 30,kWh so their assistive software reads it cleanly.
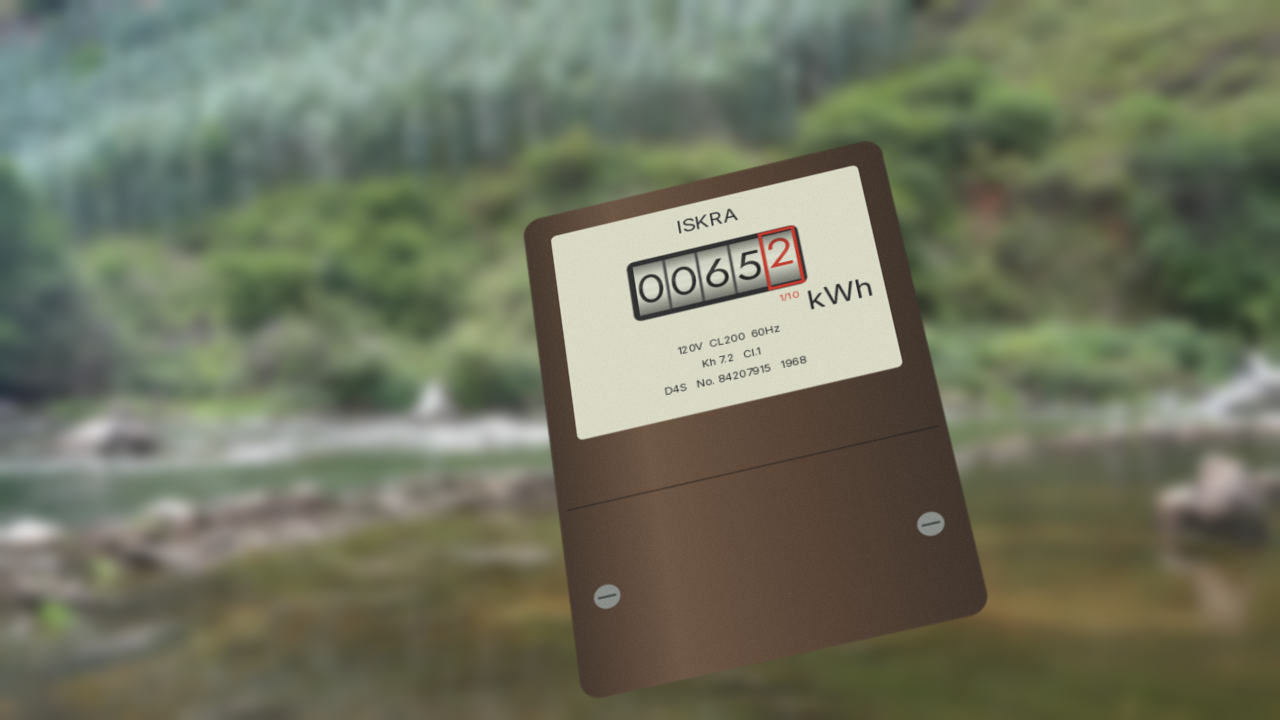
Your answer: 65.2,kWh
